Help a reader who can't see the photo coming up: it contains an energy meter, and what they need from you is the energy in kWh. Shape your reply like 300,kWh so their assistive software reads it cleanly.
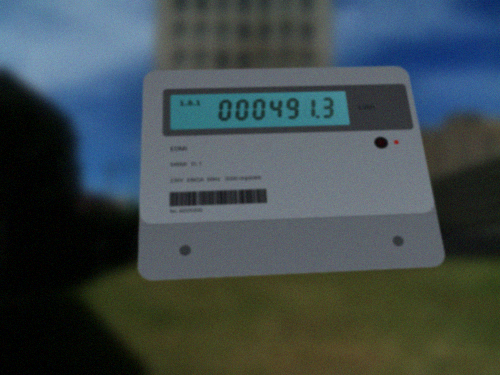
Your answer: 491.3,kWh
